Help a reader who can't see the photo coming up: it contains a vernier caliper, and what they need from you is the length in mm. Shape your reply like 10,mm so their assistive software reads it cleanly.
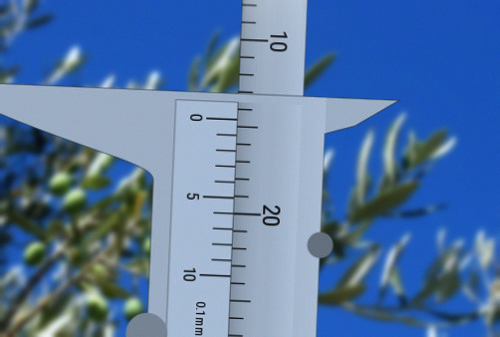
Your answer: 14.6,mm
